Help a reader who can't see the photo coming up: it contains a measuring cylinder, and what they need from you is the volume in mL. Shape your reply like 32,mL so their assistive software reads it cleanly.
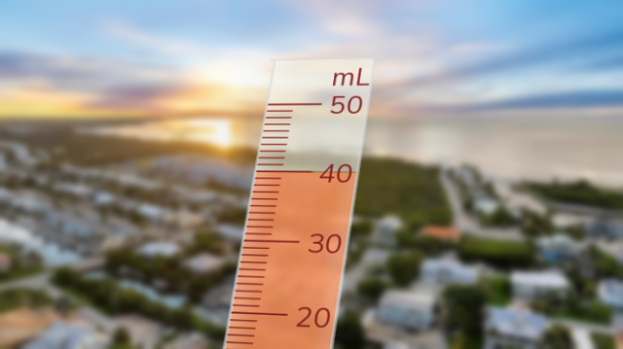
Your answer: 40,mL
